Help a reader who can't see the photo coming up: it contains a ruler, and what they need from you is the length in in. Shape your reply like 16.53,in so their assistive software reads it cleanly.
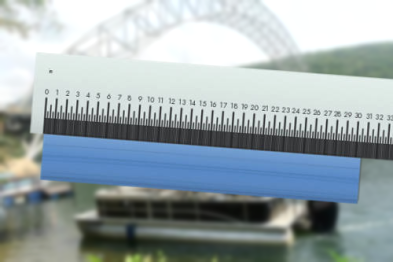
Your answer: 30.5,in
